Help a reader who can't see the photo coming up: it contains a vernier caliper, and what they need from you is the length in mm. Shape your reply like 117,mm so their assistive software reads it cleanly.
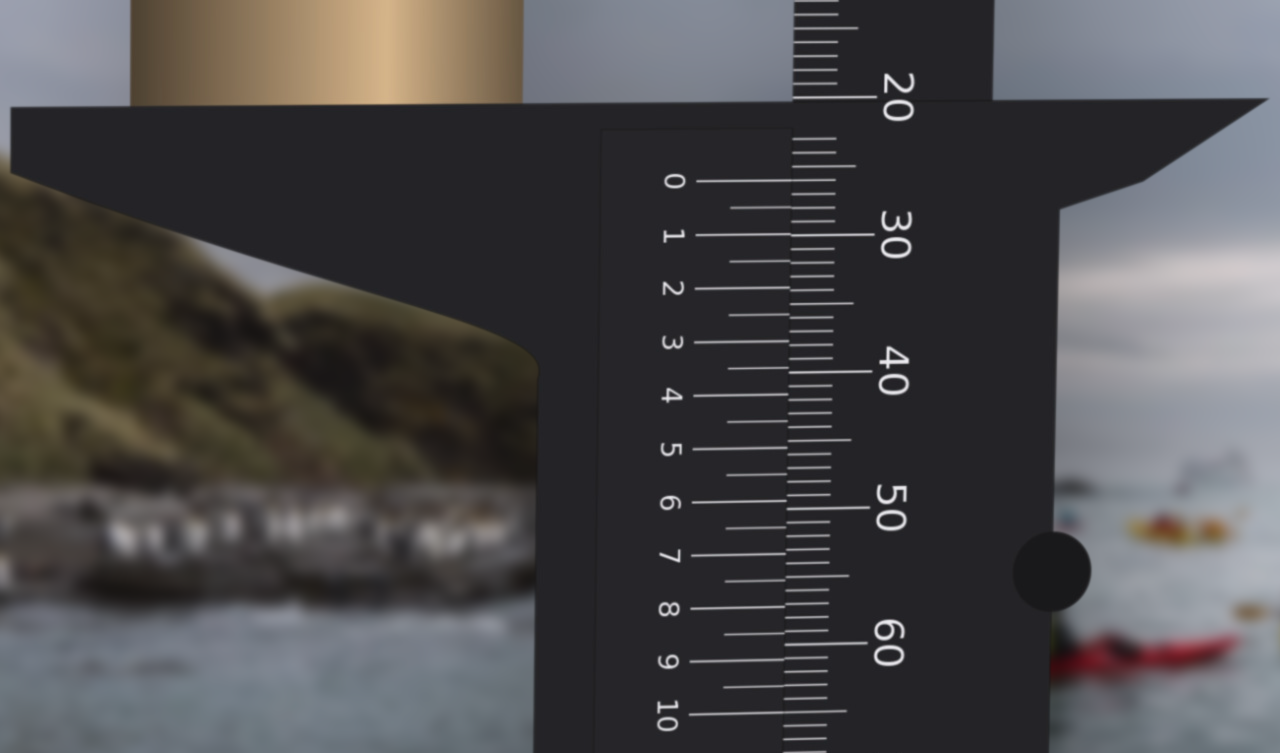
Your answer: 26.0,mm
